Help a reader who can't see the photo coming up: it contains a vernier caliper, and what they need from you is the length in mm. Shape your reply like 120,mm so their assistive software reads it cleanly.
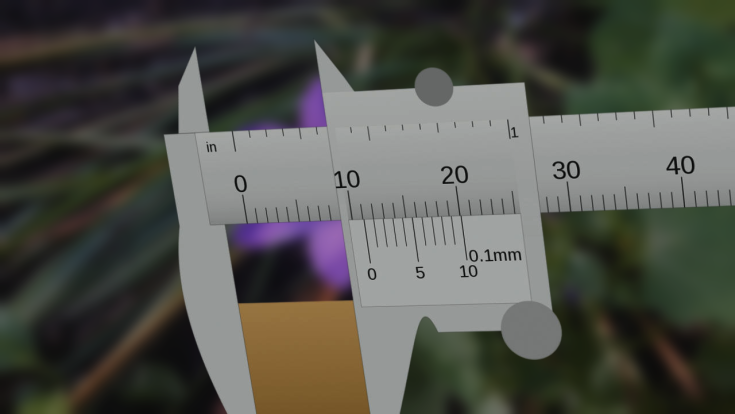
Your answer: 11.1,mm
